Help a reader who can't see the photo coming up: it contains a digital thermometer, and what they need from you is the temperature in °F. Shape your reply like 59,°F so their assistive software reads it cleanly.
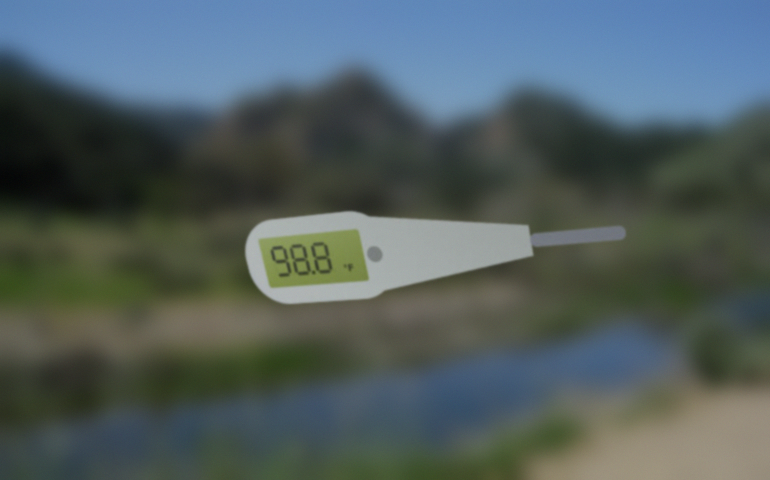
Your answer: 98.8,°F
